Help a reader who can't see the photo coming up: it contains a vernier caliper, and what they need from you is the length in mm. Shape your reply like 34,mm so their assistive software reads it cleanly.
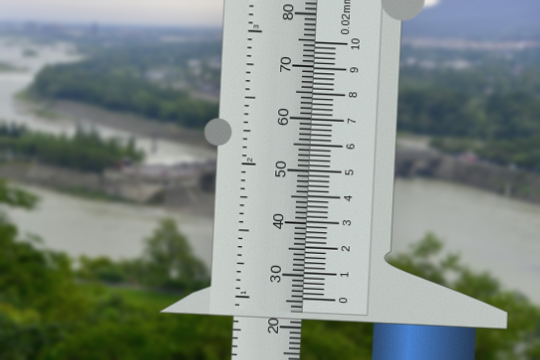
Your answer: 25.6,mm
